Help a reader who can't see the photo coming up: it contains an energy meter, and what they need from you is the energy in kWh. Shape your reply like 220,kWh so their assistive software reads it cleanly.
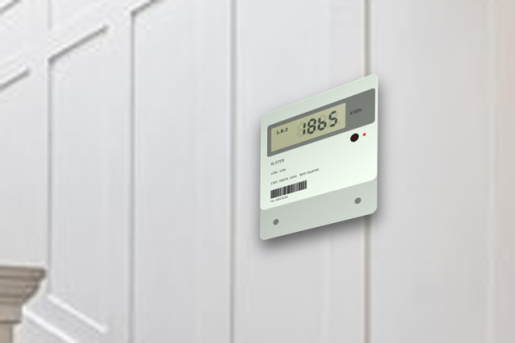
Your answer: 1865,kWh
